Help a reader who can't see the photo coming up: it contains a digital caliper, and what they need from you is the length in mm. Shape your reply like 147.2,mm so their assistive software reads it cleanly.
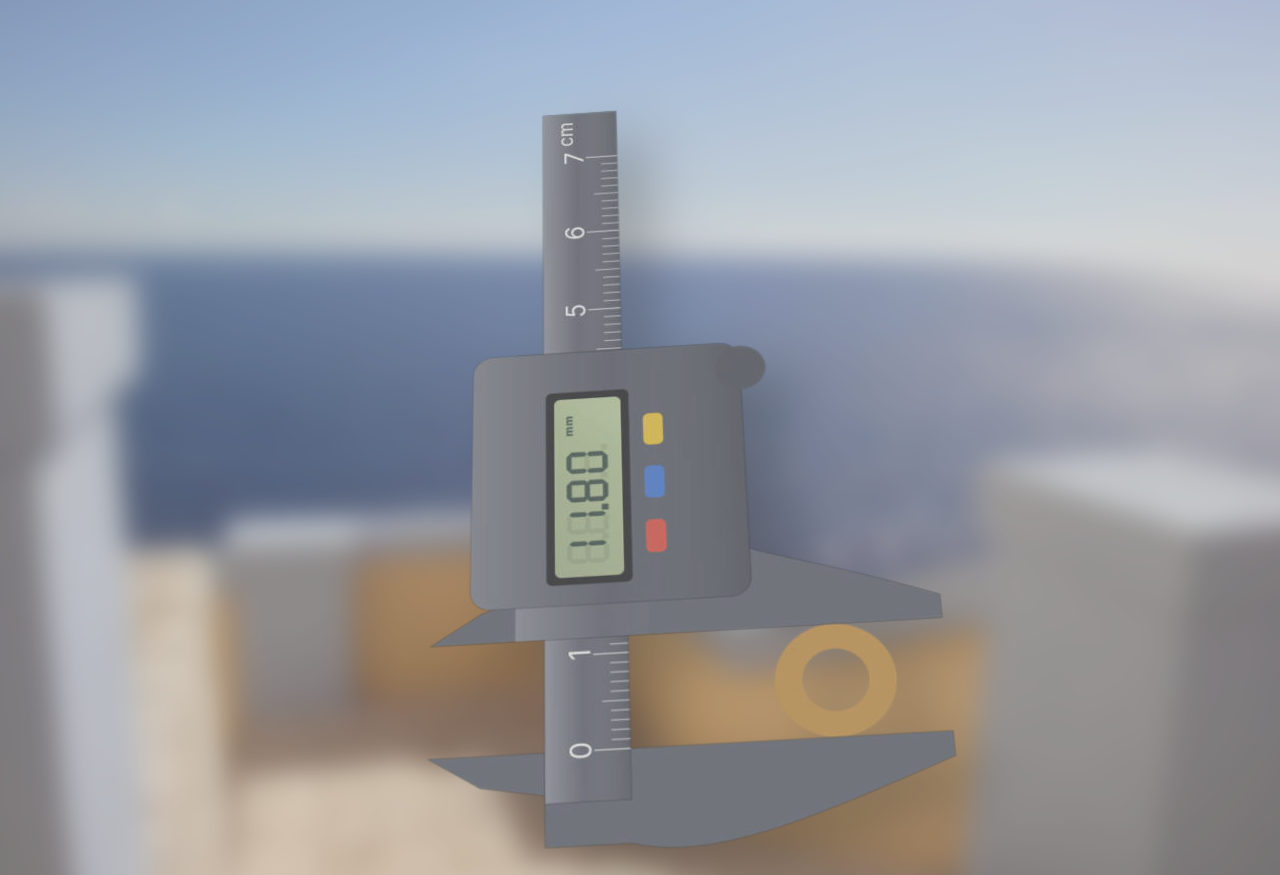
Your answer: 11.80,mm
